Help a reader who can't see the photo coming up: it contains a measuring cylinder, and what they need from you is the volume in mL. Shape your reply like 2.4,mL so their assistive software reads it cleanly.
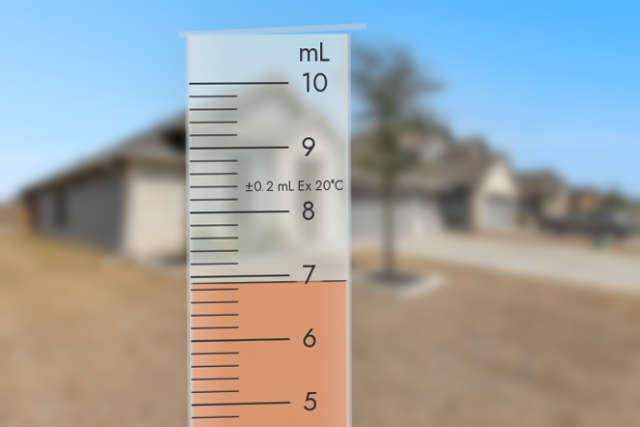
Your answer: 6.9,mL
